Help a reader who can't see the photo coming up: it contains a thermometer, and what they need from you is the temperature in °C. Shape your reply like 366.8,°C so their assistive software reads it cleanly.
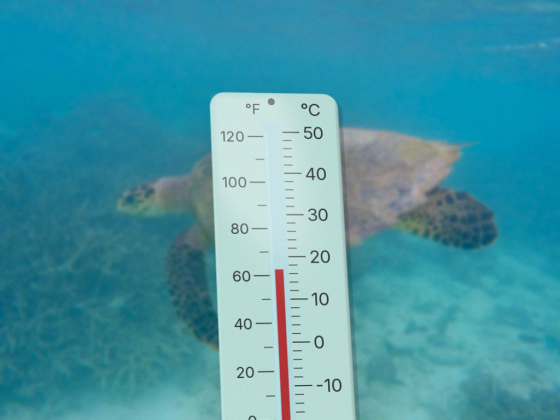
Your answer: 17,°C
